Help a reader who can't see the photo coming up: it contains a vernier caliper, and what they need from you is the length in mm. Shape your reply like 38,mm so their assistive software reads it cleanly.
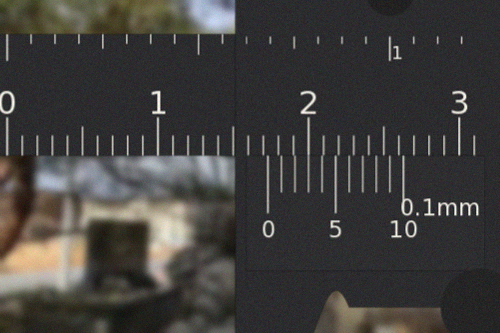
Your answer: 17.3,mm
